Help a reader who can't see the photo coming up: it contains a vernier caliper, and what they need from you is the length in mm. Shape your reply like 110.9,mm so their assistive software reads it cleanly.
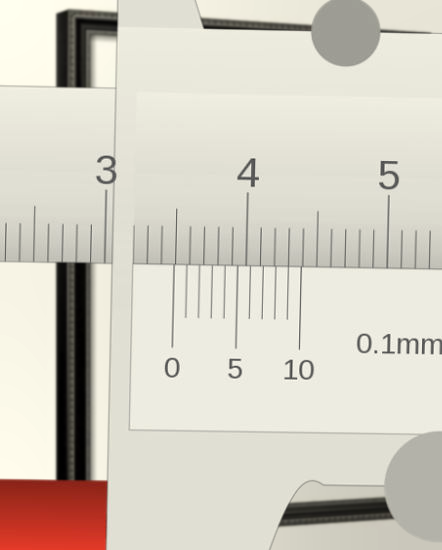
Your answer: 34.9,mm
